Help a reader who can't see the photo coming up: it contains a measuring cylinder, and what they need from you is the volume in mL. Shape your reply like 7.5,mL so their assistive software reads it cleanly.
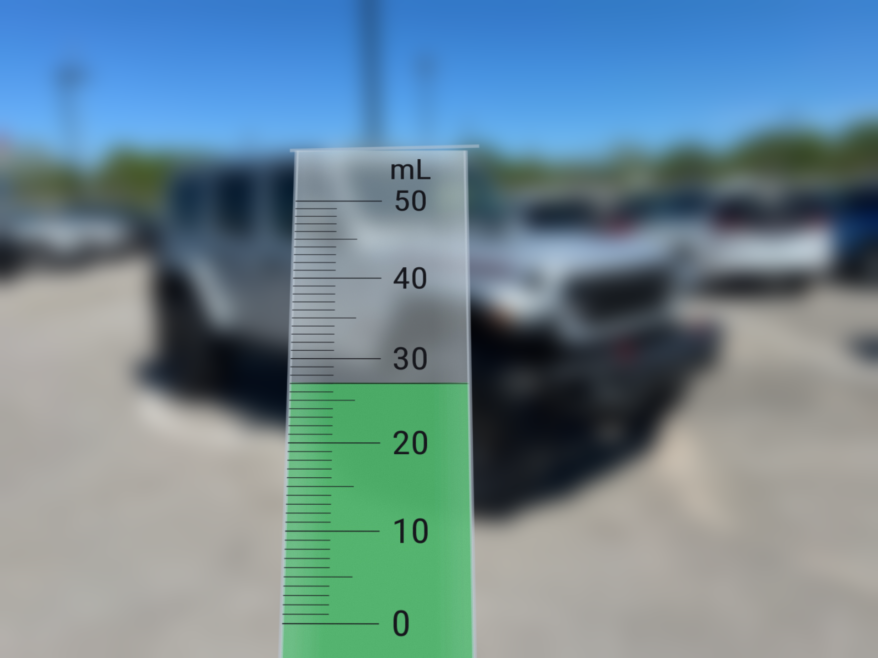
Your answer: 27,mL
